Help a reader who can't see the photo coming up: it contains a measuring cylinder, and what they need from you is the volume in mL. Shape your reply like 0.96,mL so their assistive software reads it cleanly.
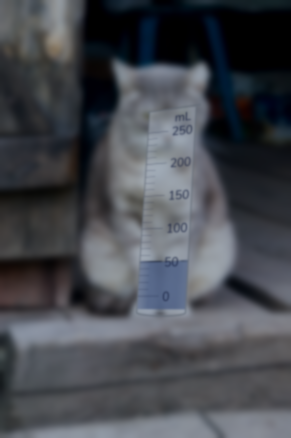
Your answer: 50,mL
